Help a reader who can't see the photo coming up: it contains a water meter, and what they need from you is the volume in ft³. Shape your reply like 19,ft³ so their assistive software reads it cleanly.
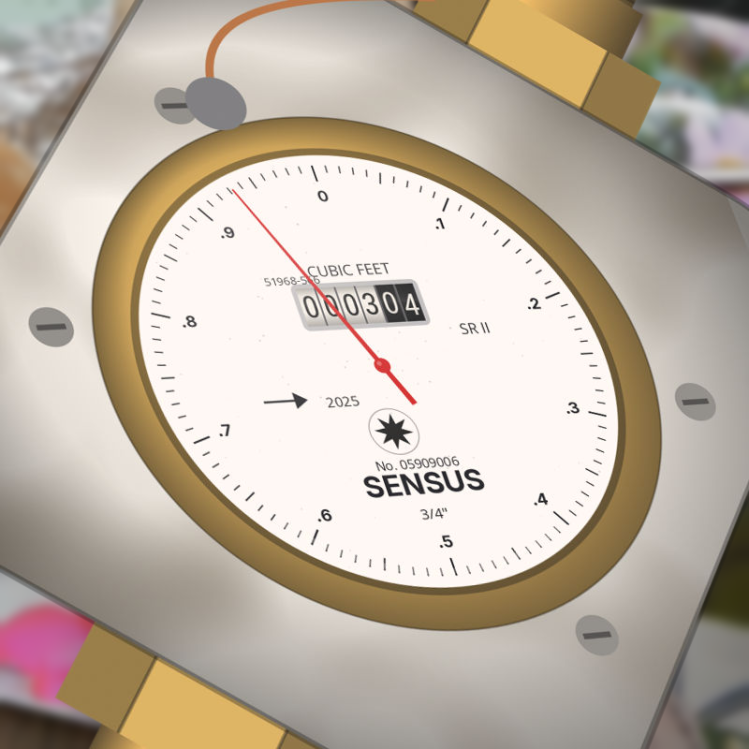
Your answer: 303.93,ft³
